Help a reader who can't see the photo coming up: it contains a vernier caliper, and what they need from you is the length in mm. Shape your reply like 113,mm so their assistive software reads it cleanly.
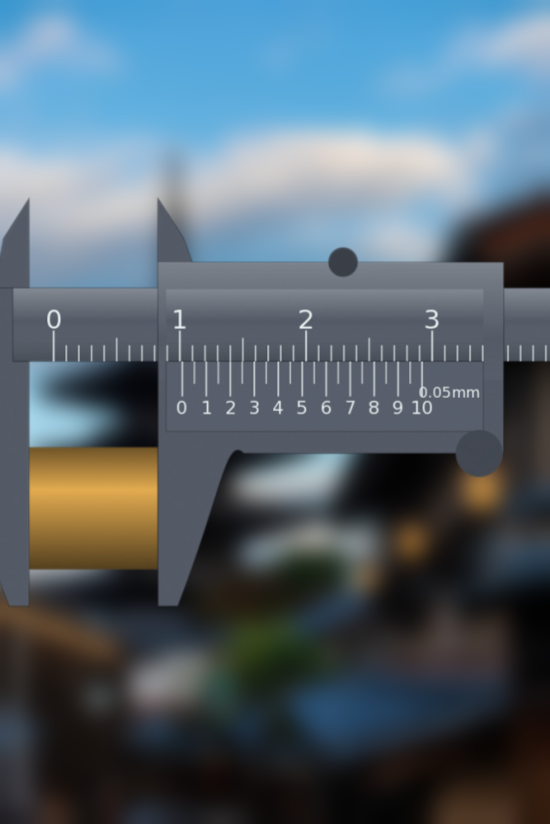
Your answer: 10.2,mm
